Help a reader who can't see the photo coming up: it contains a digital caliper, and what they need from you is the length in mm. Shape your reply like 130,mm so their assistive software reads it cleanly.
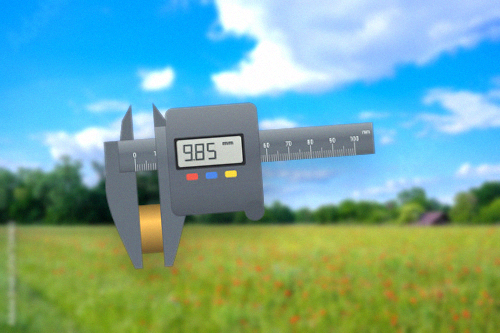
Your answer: 9.85,mm
